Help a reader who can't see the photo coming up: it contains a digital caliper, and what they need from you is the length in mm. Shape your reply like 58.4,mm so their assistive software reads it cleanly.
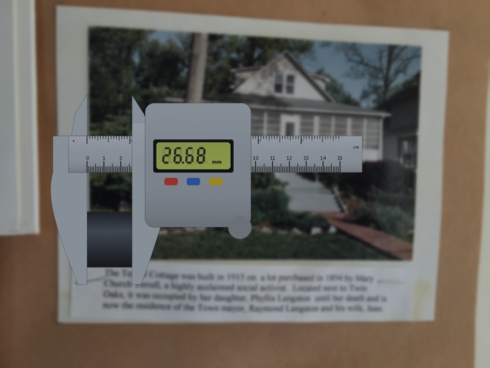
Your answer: 26.68,mm
